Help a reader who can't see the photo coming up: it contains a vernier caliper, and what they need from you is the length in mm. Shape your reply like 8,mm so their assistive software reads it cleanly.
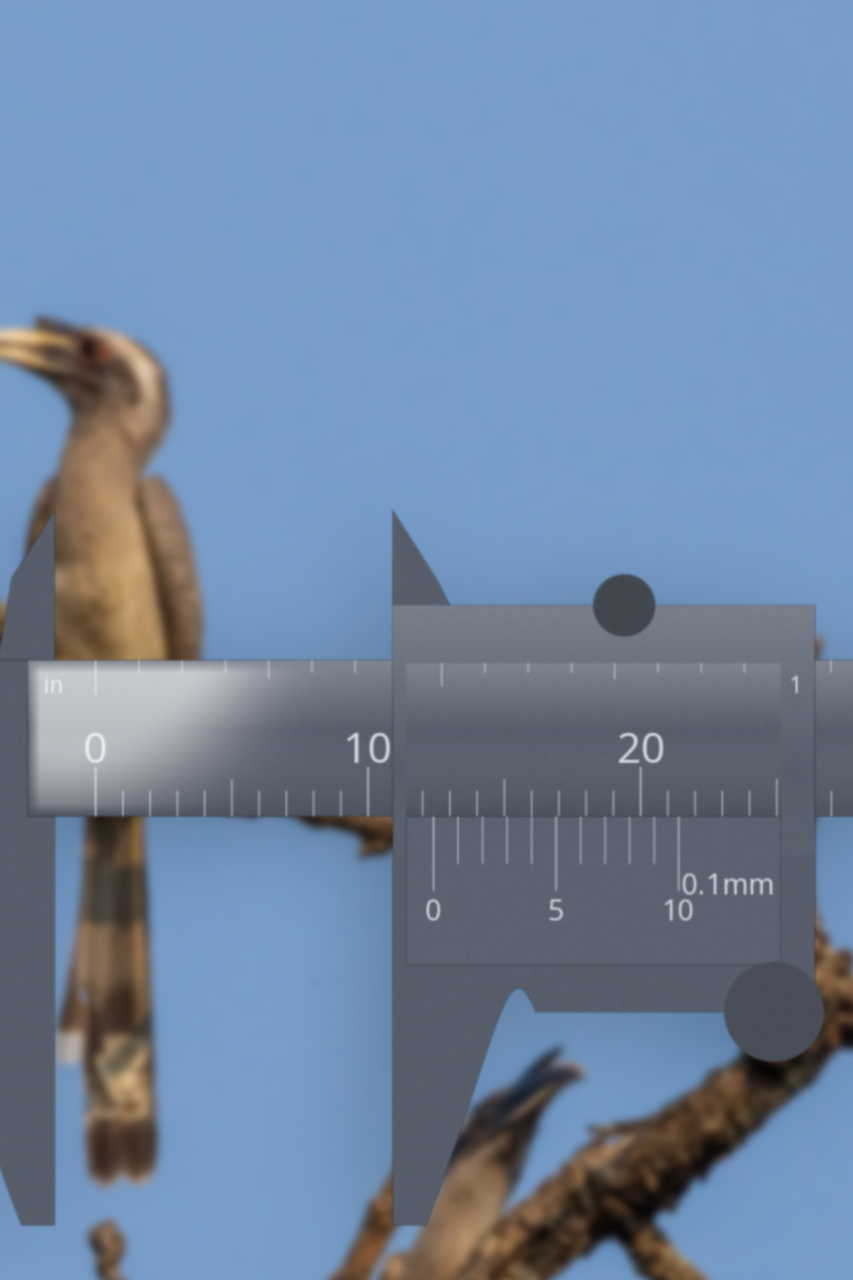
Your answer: 12.4,mm
